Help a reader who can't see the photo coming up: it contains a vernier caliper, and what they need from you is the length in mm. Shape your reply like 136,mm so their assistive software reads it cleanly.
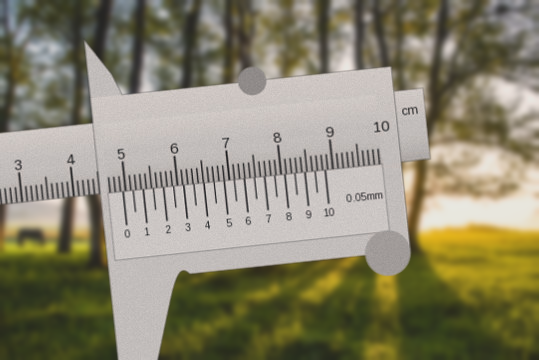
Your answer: 49.5,mm
